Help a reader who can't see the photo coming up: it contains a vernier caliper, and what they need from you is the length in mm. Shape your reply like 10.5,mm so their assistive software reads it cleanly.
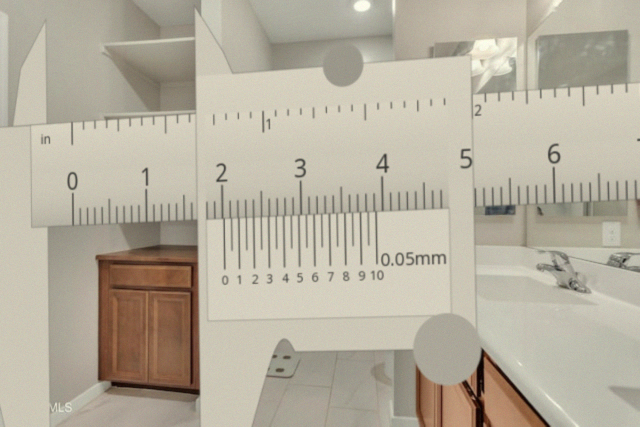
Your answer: 20.2,mm
